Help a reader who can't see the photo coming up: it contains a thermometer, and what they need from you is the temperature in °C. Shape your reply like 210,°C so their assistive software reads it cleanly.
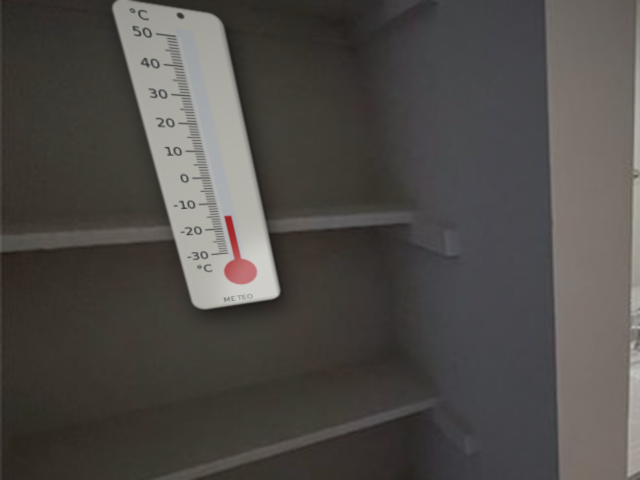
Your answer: -15,°C
